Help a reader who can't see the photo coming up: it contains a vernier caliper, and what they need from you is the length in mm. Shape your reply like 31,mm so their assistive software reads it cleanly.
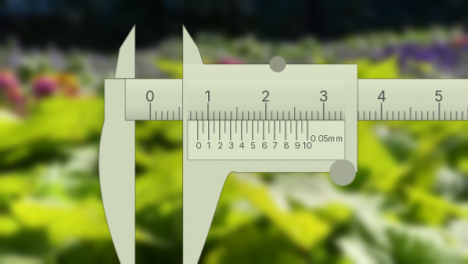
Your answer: 8.2,mm
